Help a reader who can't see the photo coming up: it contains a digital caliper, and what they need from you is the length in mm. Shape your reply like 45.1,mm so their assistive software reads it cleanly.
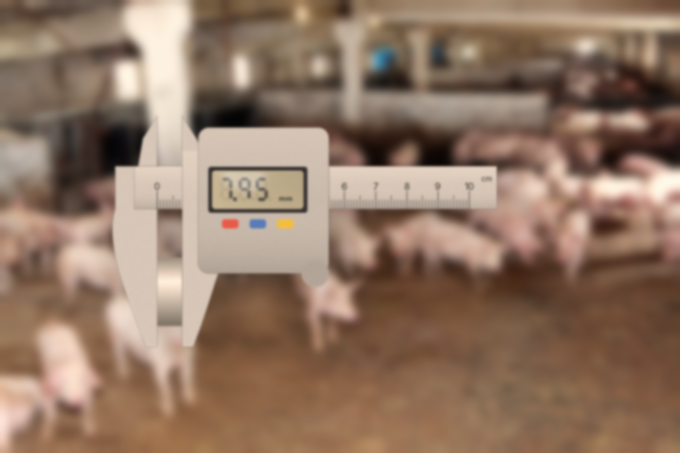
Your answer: 7.95,mm
